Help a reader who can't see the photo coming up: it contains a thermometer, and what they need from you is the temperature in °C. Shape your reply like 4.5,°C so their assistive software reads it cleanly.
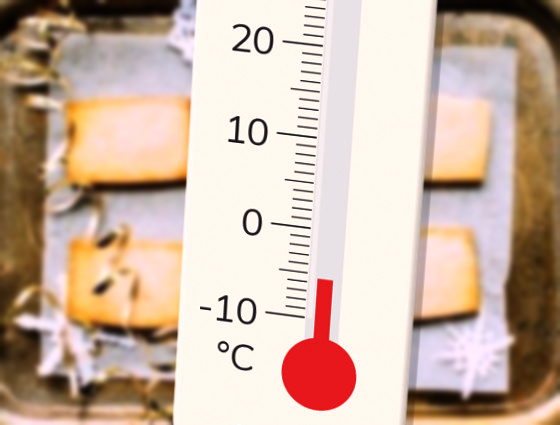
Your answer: -5.5,°C
